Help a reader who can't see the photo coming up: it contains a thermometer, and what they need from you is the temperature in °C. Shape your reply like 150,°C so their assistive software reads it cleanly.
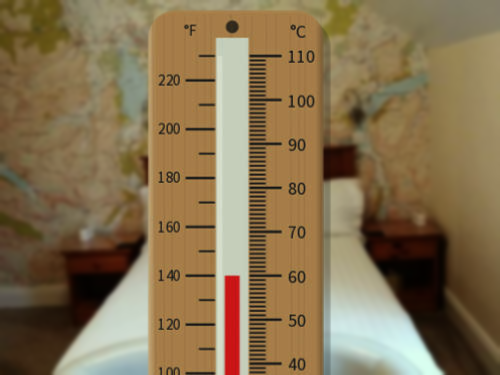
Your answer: 60,°C
